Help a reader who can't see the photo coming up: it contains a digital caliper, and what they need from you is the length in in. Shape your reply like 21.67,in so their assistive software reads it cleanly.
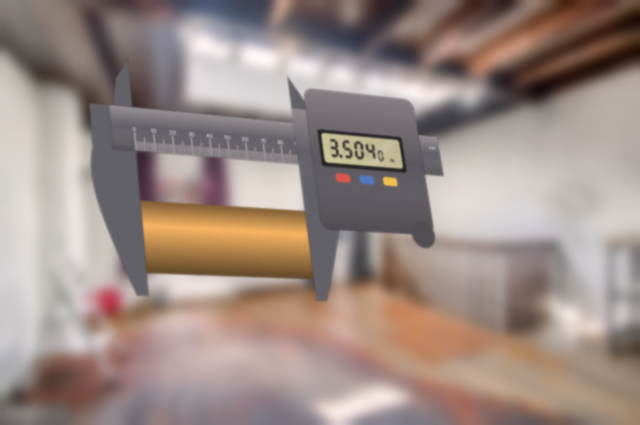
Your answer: 3.5040,in
